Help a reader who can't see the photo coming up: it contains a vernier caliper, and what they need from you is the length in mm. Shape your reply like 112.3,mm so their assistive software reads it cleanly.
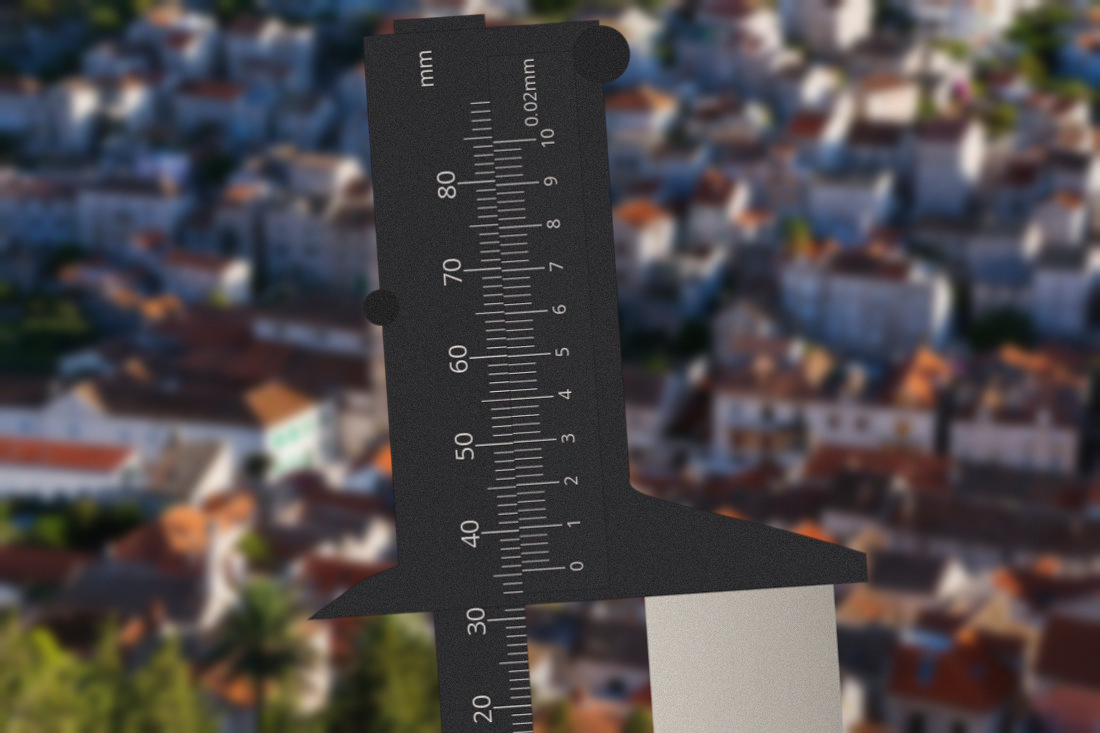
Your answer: 35.4,mm
